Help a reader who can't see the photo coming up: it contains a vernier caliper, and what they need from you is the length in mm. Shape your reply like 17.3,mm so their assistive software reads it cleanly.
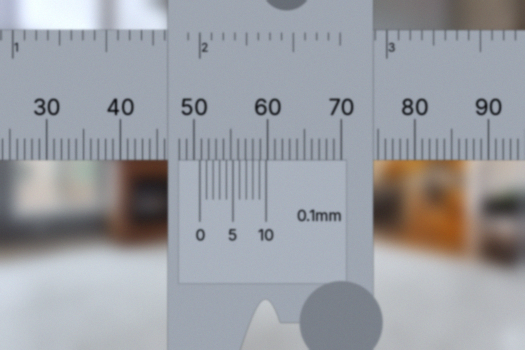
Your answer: 50.8,mm
